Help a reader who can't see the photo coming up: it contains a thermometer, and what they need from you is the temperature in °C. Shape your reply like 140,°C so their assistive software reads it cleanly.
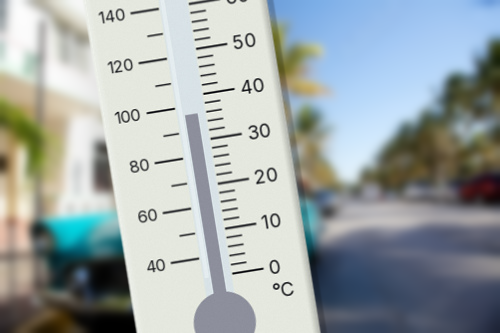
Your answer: 36,°C
